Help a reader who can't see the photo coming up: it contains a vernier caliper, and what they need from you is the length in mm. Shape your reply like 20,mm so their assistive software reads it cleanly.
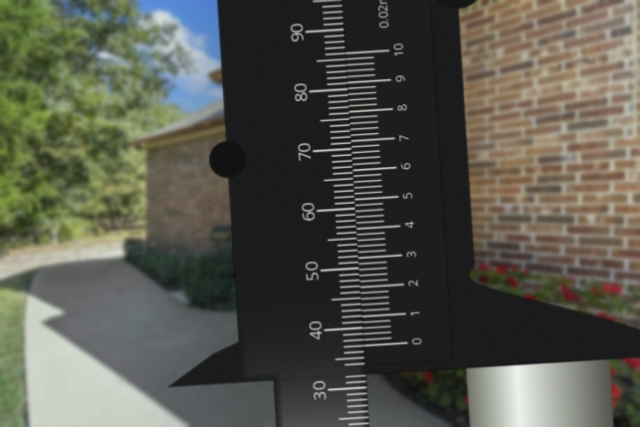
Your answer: 37.0,mm
